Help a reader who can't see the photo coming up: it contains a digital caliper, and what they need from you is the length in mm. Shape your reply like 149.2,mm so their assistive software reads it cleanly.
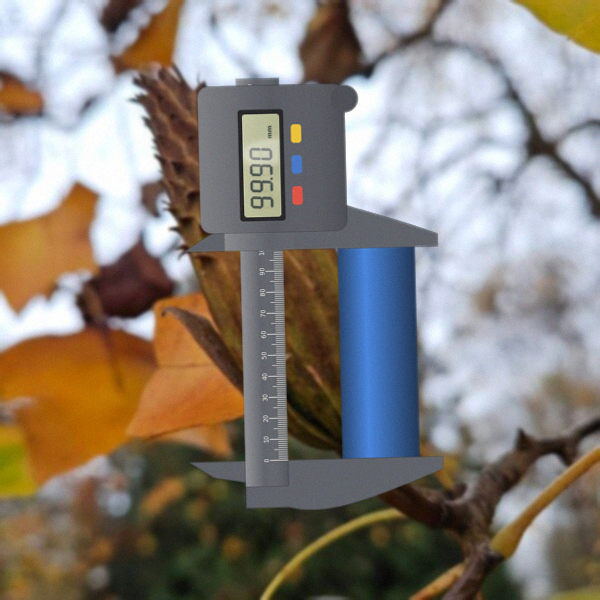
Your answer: 99.90,mm
